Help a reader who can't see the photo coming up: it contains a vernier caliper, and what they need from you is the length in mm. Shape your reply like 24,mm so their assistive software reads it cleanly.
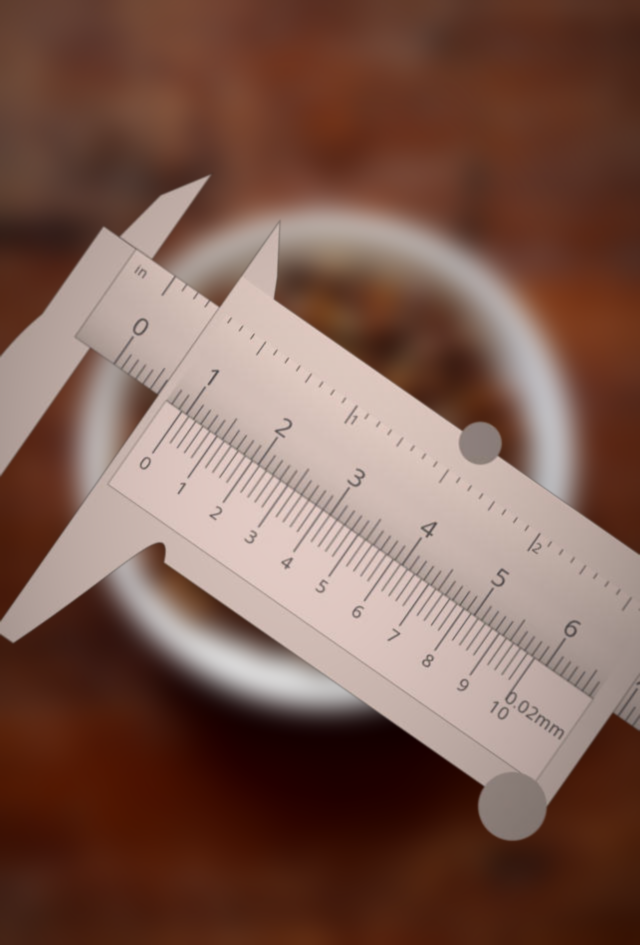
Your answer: 9.4,mm
